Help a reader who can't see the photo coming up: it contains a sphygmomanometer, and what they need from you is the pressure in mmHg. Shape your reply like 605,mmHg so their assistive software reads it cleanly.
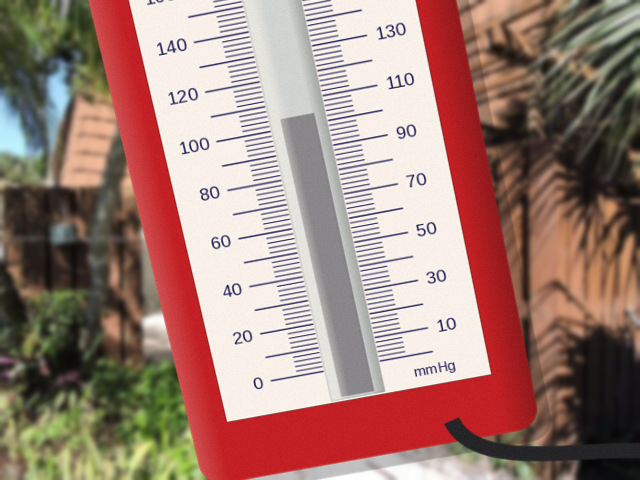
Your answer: 104,mmHg
